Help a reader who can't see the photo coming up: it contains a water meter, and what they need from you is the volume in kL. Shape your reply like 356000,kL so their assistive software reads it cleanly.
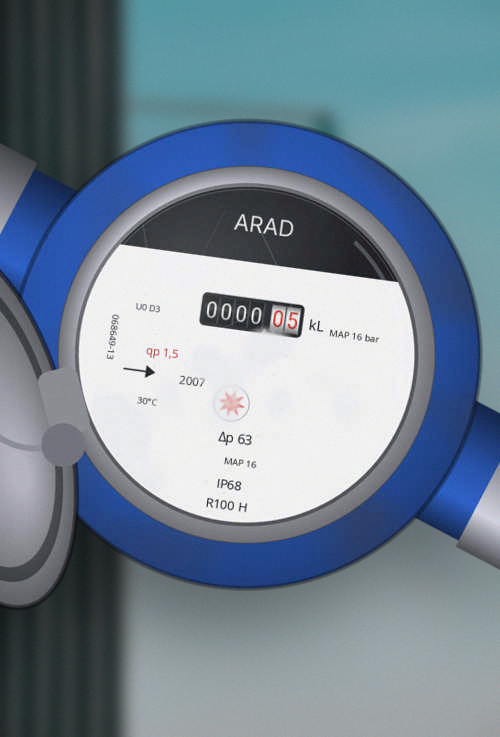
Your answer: 0.05,kL
